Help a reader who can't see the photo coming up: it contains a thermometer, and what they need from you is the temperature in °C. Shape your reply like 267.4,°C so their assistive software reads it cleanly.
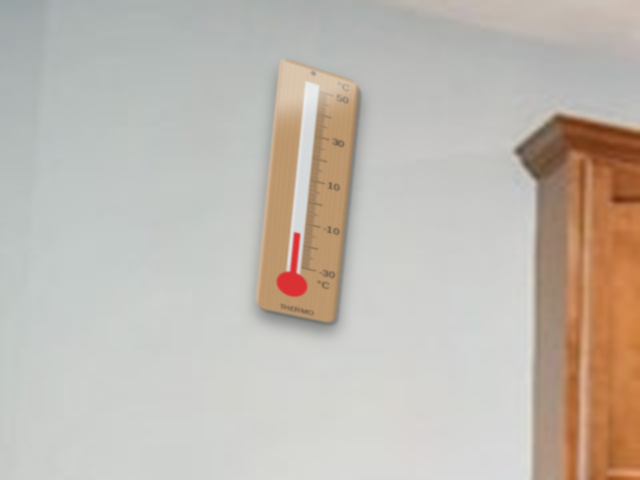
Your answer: -15,°C
